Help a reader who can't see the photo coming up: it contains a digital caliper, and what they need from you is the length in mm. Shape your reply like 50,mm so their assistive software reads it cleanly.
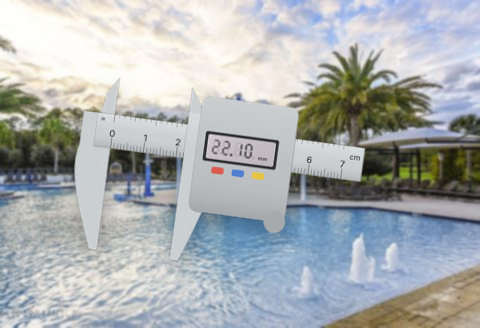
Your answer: 22.10,mm
